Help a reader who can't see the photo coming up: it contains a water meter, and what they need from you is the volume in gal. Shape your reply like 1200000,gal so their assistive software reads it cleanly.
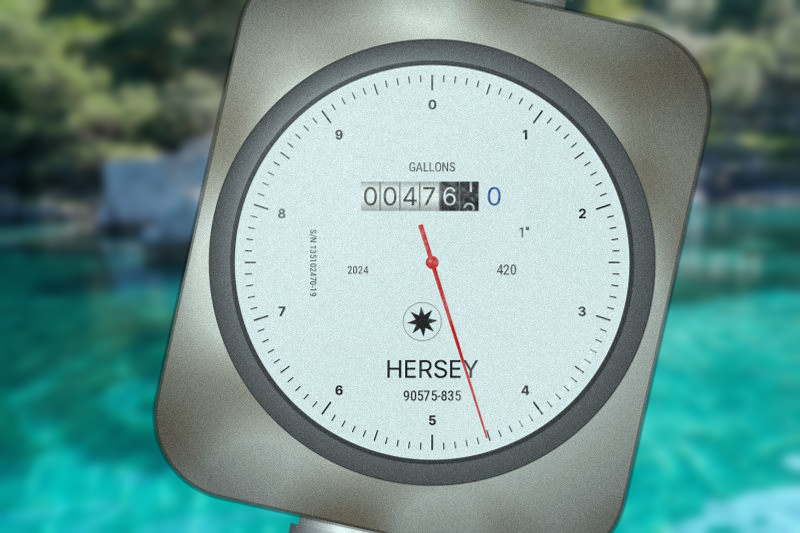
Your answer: 47614.5,gal
